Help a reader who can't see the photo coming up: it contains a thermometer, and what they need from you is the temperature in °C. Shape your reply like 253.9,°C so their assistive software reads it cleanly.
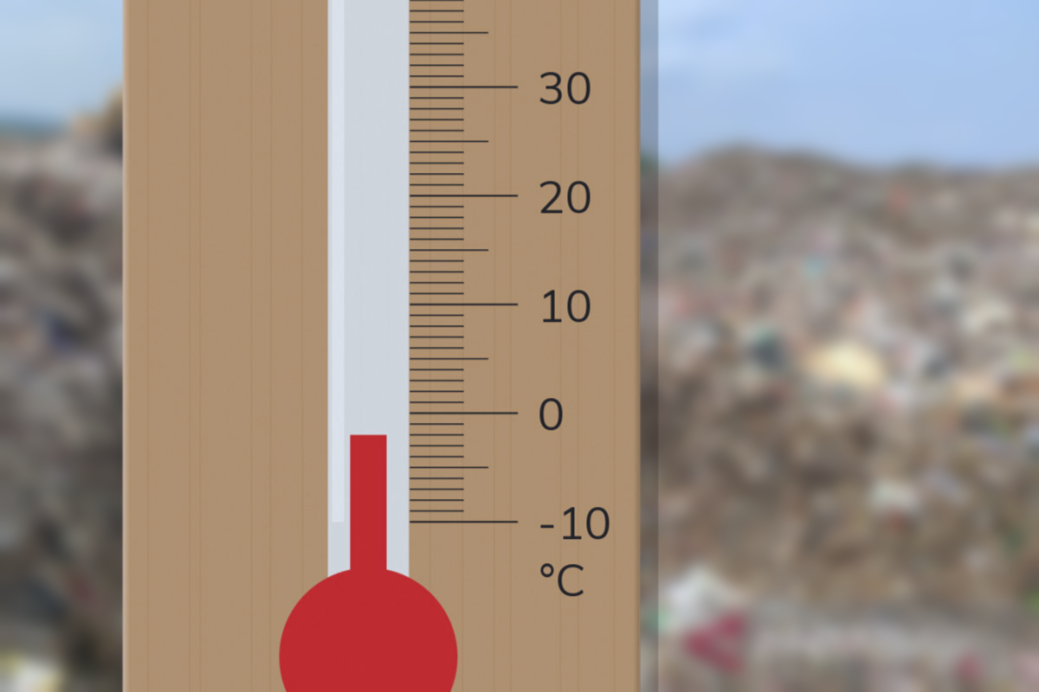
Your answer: -2,°C
